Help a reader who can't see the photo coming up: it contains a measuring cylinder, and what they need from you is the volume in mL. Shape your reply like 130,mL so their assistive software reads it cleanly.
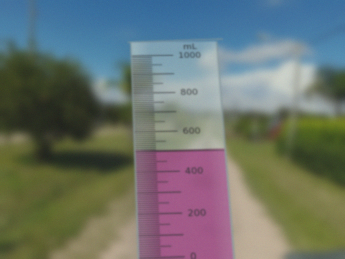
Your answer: 500,mL
